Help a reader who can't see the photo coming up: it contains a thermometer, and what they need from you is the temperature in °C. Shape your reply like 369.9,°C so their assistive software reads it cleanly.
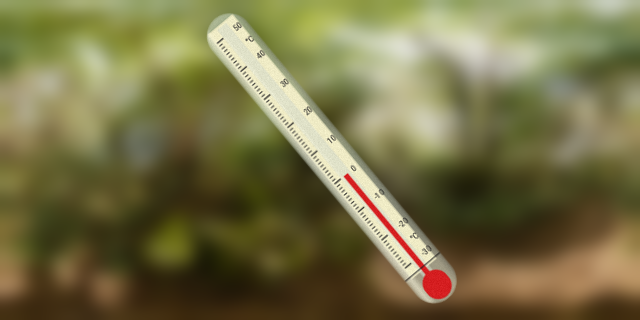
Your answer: 0,°C
